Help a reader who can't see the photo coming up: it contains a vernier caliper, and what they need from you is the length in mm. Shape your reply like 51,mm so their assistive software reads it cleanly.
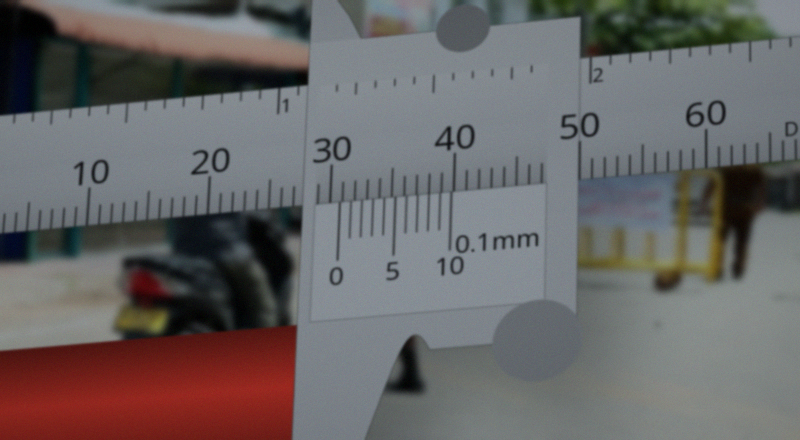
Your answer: 30.8,mm
